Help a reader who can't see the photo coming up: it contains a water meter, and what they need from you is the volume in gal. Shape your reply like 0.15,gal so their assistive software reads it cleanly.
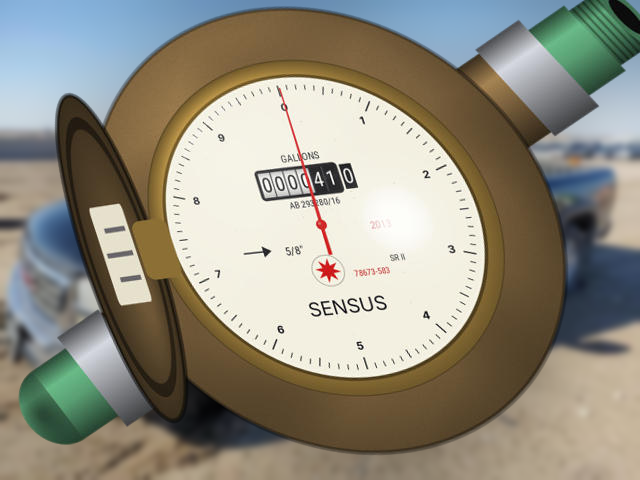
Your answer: 410.0,gal
